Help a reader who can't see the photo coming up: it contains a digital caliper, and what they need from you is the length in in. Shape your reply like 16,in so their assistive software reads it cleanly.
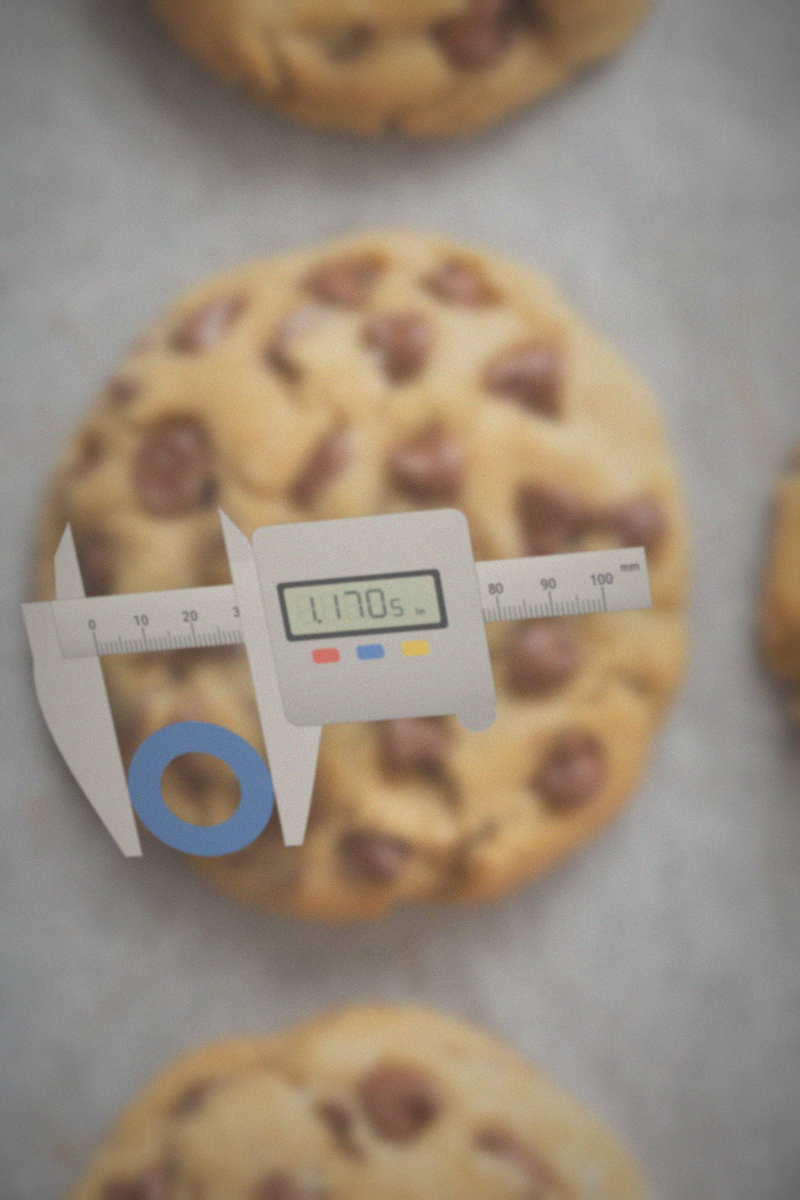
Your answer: 1.1705,in
